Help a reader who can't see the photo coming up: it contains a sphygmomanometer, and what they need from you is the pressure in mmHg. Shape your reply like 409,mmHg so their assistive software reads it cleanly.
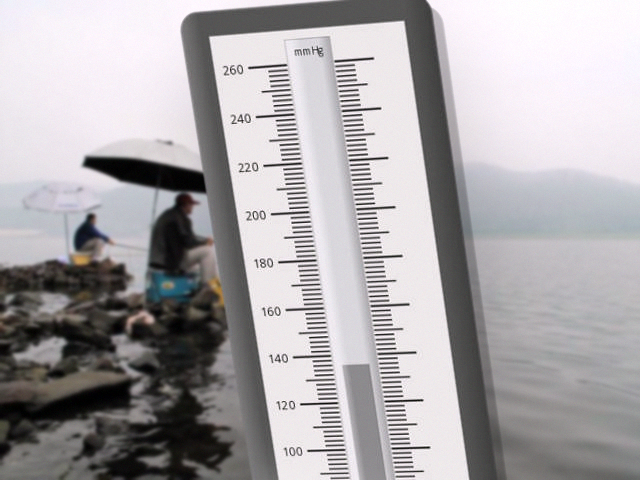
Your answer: 136,mmHg
